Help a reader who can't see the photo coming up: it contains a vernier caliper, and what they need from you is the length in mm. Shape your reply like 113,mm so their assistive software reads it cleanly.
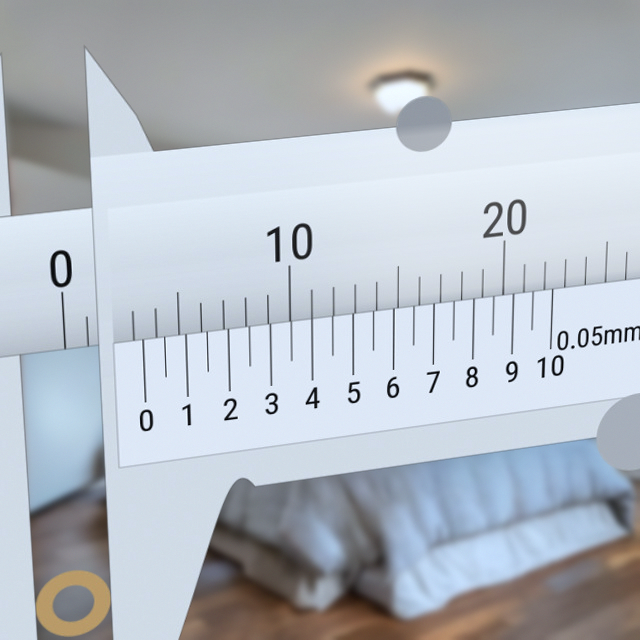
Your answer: 3.4,mm
